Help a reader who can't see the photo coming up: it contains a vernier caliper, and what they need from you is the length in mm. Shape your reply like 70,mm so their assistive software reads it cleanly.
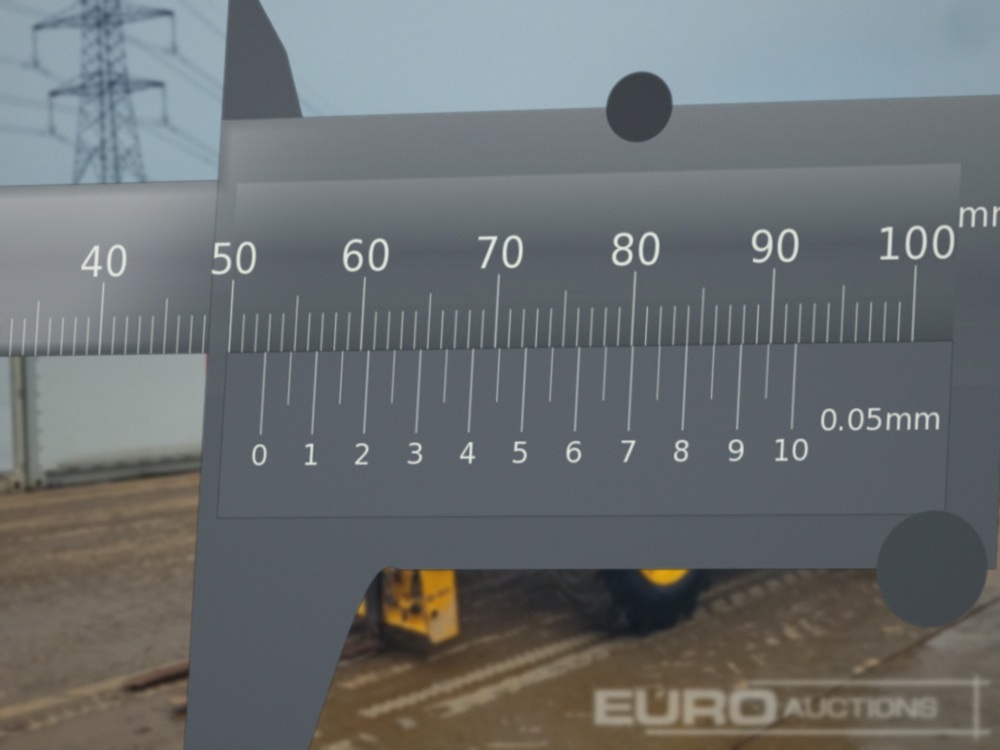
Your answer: 52.8,mm
